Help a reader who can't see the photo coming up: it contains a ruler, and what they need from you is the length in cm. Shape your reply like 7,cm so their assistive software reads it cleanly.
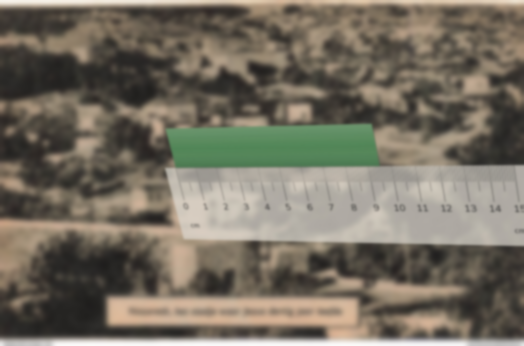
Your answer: 9.5,cm
